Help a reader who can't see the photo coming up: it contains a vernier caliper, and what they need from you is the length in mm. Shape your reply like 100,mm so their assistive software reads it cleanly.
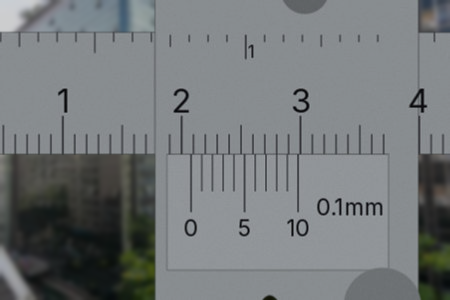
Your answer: 20.8,mm
